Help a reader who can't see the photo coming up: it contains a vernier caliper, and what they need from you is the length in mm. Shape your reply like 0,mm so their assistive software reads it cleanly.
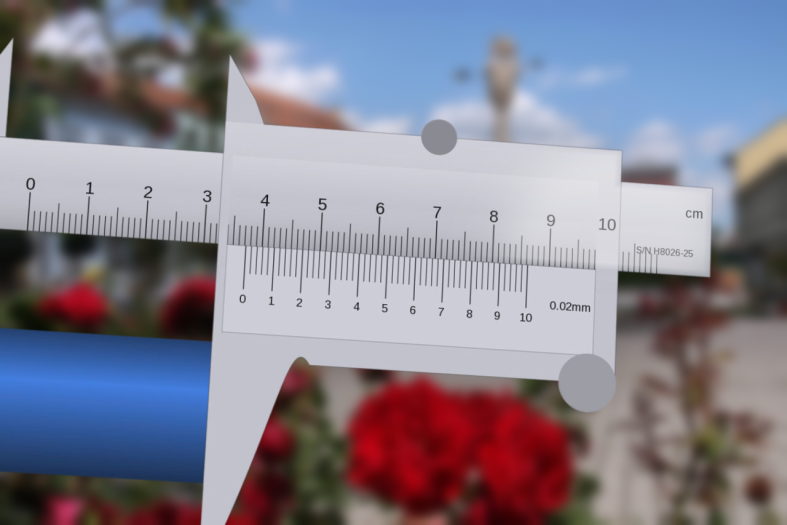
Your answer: 37.2,mm
